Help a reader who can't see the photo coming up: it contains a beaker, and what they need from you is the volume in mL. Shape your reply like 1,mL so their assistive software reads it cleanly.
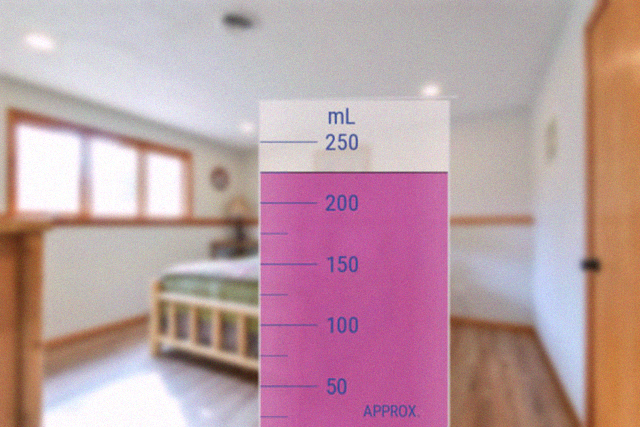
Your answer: 225,mL
